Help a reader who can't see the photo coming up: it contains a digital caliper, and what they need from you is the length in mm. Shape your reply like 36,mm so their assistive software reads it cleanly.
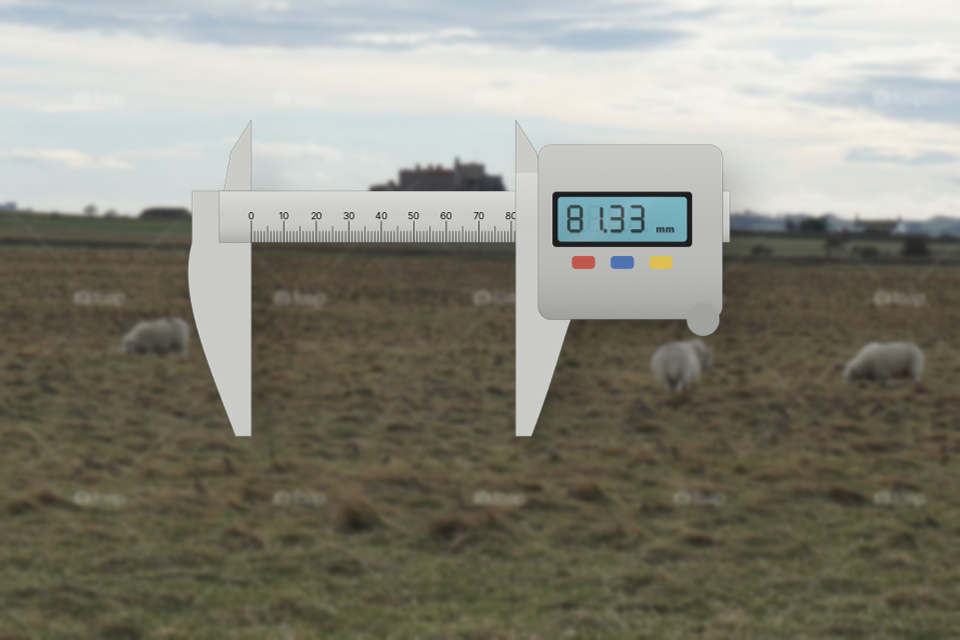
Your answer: 81.33,mm
